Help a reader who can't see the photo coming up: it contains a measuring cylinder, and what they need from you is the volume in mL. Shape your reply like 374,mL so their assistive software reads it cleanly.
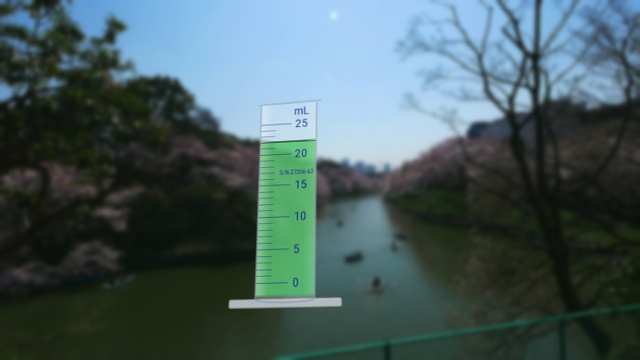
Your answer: 22,mL
